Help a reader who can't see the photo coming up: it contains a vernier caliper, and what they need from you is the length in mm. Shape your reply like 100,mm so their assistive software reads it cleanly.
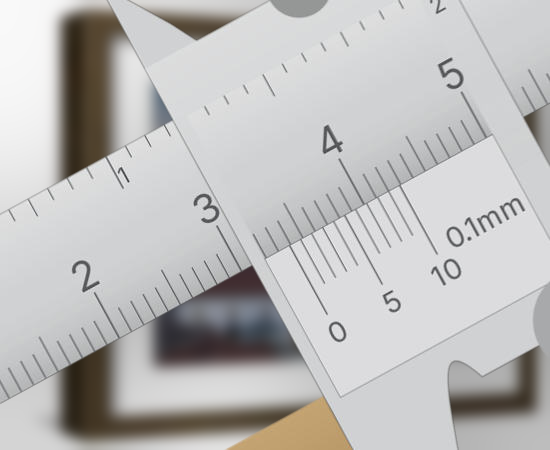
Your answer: 33.9,mm
